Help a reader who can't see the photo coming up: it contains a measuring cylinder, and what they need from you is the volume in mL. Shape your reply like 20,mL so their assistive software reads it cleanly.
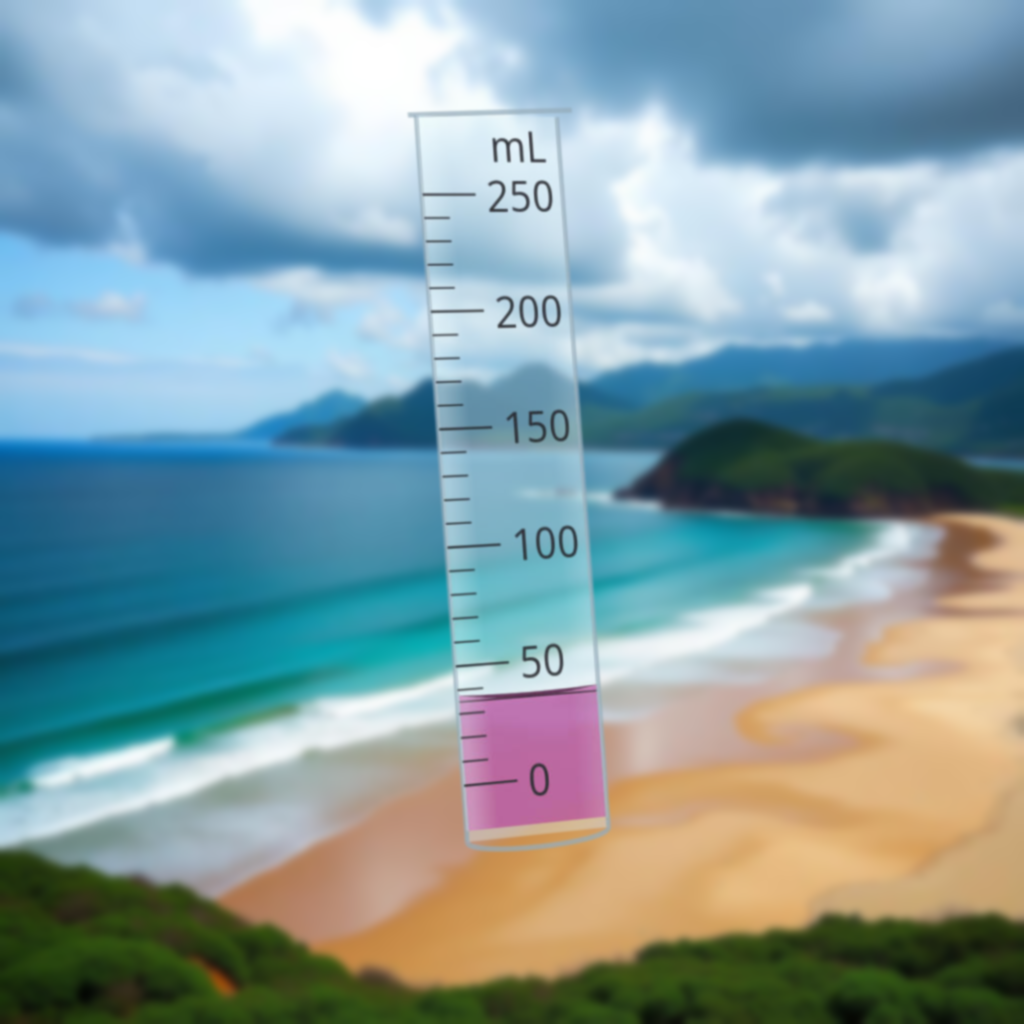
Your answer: 35,mL
